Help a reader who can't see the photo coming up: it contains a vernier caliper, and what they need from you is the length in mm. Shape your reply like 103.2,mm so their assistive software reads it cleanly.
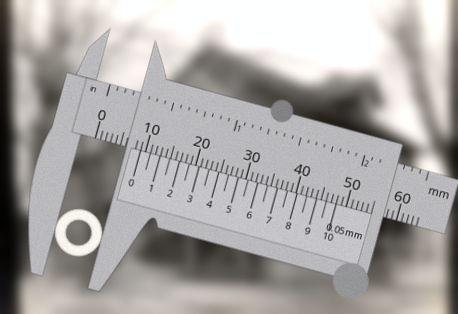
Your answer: 9.0,mm
